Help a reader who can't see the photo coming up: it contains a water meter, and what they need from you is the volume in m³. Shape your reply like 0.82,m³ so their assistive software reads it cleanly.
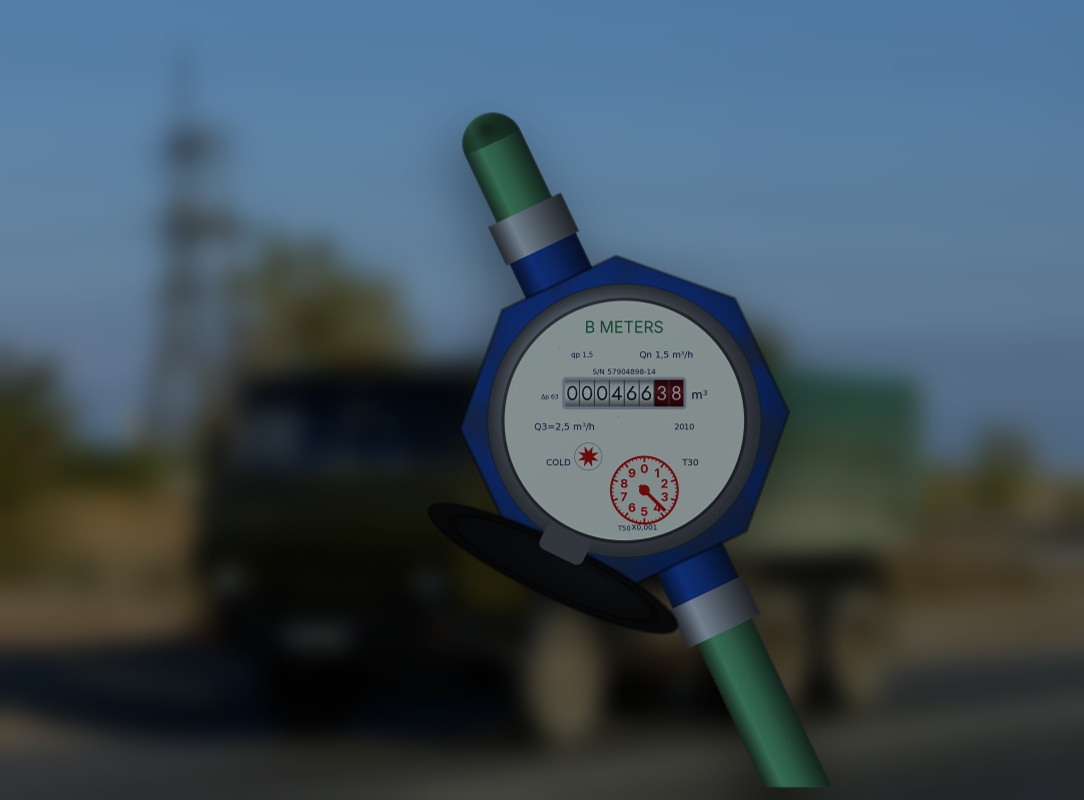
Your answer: 466.383,m³
